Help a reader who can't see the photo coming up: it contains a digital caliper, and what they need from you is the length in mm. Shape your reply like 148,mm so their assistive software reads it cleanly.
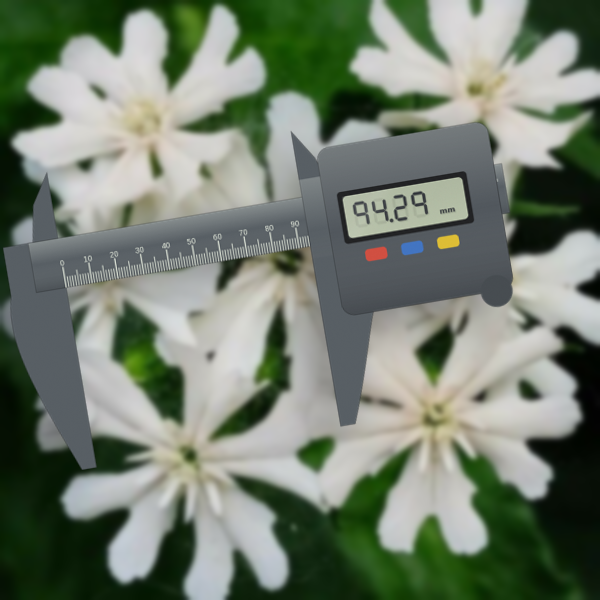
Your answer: 94.29,mm
